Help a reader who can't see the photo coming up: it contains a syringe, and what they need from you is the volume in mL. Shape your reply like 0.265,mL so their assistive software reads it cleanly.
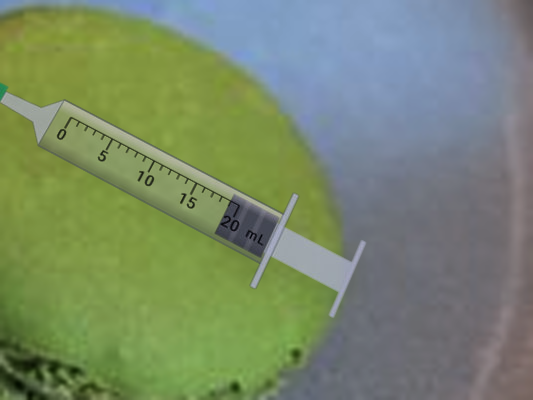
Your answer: 19,mL
